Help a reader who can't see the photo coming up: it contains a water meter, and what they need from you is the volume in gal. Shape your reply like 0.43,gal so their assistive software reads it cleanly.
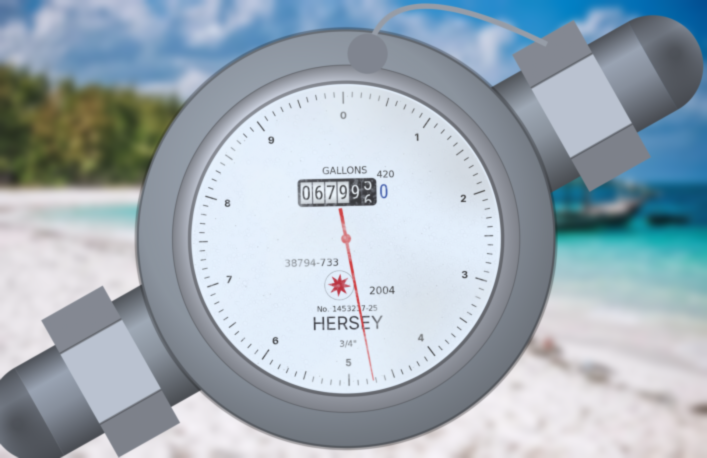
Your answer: 679954.7,gal
